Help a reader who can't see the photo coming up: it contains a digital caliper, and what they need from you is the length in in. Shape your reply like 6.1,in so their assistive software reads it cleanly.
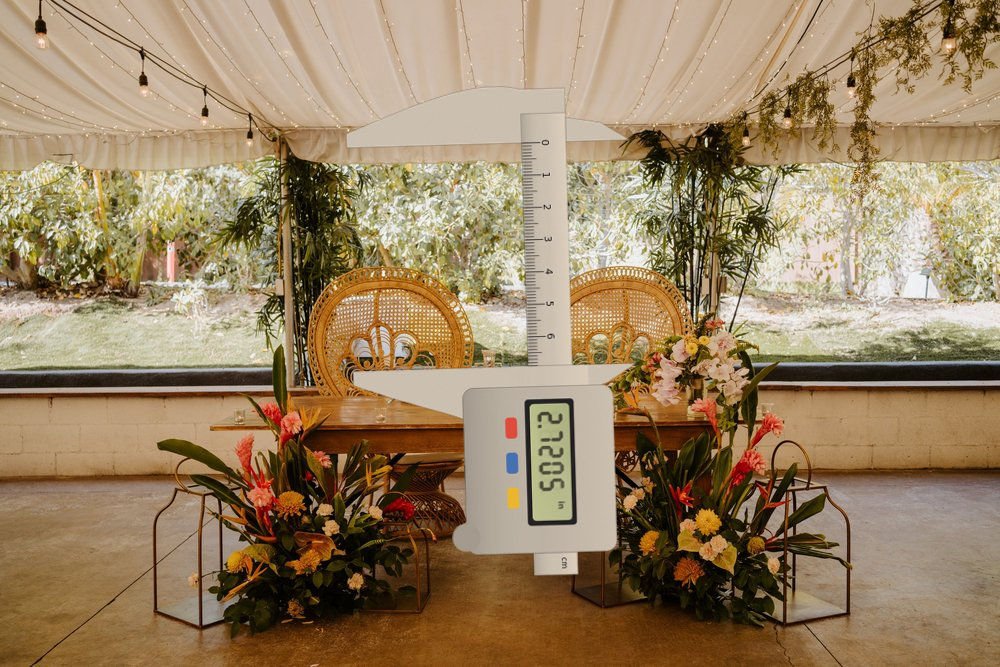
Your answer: 2.7205,in
